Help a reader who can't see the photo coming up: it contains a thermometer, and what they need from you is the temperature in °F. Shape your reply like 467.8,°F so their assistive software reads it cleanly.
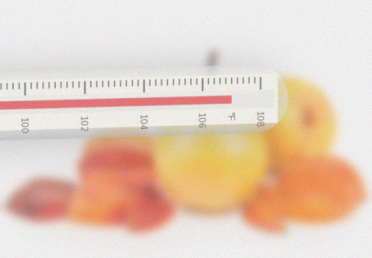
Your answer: 107,°F
